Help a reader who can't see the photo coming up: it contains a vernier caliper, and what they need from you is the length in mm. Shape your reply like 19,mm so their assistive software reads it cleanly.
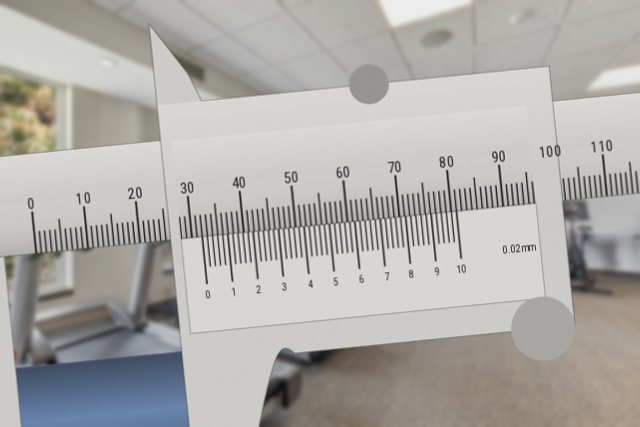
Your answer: 32.0,mm
